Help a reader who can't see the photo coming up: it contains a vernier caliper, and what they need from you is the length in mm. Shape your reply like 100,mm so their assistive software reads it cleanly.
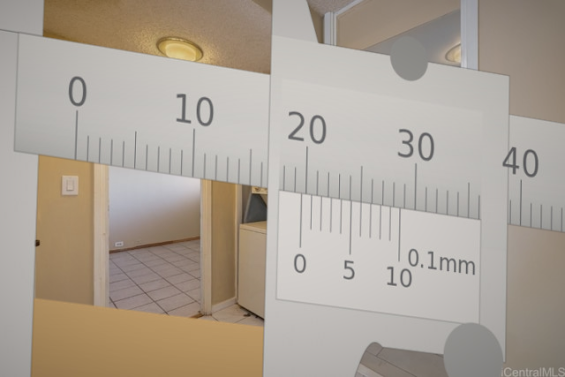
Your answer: 19.6,mm
